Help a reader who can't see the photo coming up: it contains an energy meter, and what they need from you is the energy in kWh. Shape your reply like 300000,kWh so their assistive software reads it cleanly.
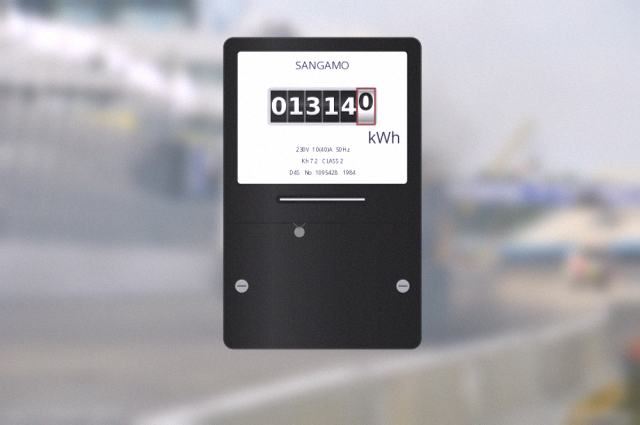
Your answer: 1314.0,kWh
